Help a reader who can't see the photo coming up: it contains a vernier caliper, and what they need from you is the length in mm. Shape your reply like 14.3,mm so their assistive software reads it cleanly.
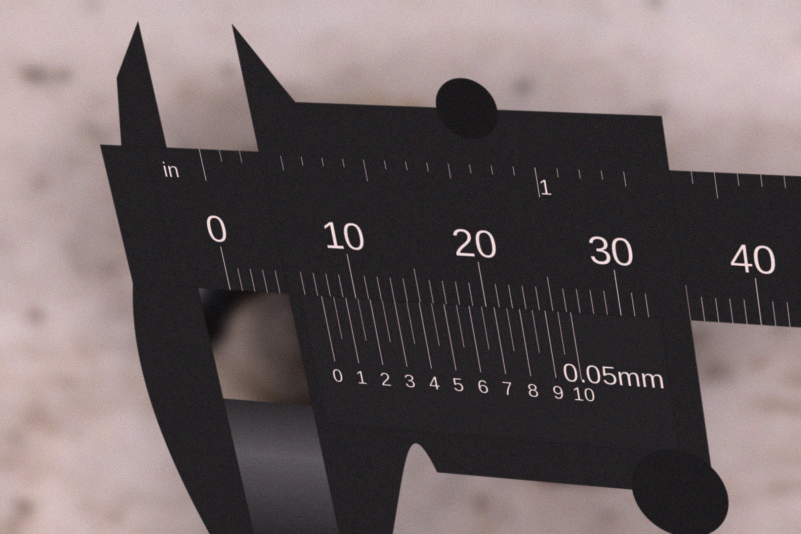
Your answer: 7.3,mm
